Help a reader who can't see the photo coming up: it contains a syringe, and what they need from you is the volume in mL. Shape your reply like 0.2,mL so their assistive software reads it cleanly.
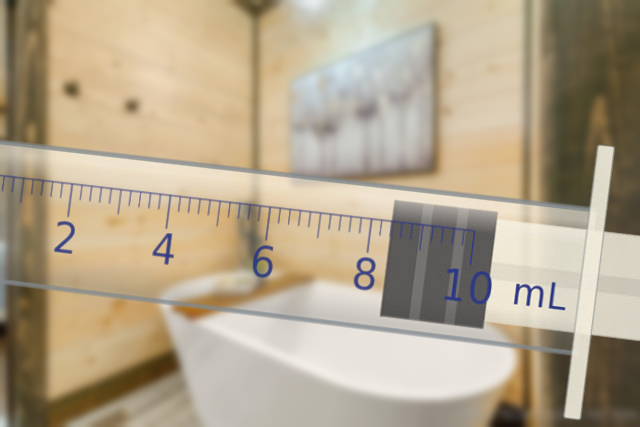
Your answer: 8.4,mL
